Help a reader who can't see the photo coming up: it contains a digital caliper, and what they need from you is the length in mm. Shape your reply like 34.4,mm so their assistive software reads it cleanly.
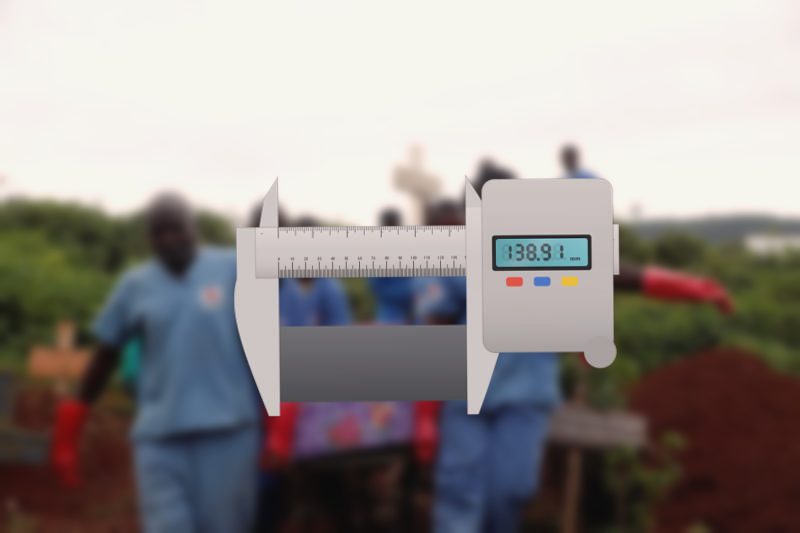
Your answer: 138.91,mm
